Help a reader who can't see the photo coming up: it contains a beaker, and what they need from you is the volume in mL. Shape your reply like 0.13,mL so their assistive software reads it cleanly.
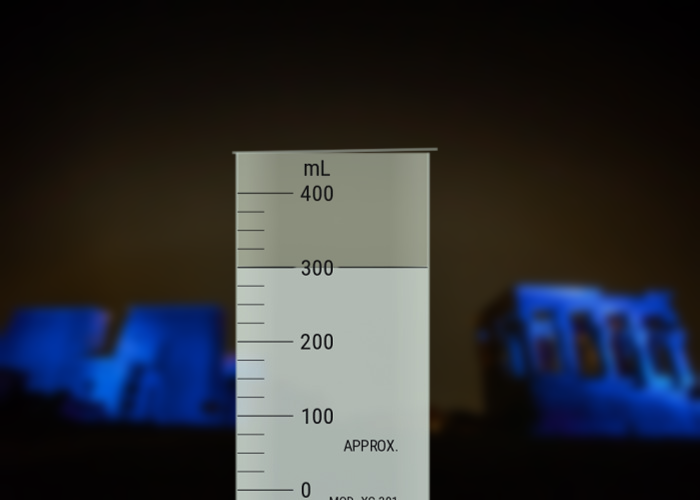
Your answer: 300,mL
